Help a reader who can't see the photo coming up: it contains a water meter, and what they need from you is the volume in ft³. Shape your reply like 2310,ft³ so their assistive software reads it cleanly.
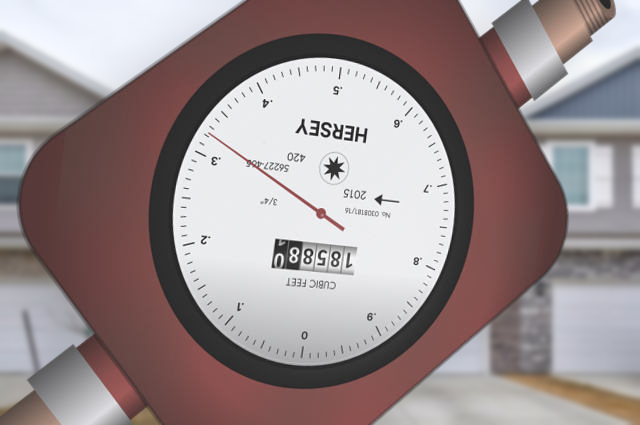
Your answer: 185880.32,ft³
